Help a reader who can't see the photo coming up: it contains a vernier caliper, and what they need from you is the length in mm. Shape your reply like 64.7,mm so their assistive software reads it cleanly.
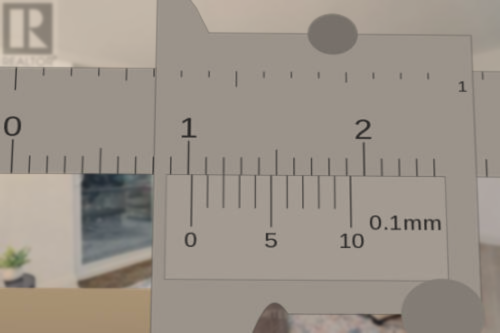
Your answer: 10.2,mm
